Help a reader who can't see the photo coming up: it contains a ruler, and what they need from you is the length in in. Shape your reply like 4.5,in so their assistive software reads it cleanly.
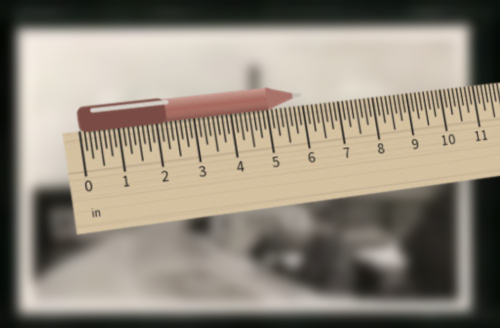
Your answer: 6,in
